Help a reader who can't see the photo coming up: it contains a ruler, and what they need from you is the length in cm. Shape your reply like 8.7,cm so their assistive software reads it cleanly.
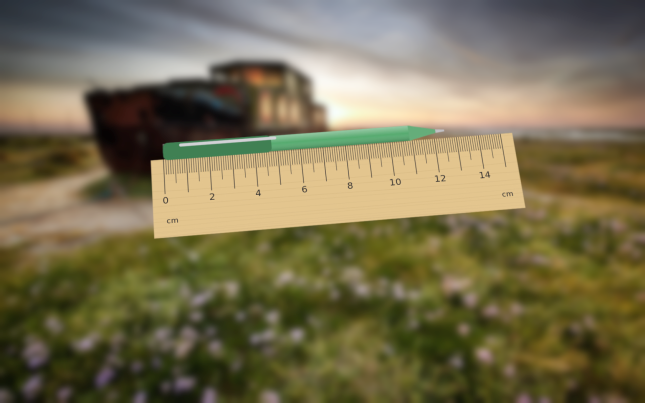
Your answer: 12.5,cm
